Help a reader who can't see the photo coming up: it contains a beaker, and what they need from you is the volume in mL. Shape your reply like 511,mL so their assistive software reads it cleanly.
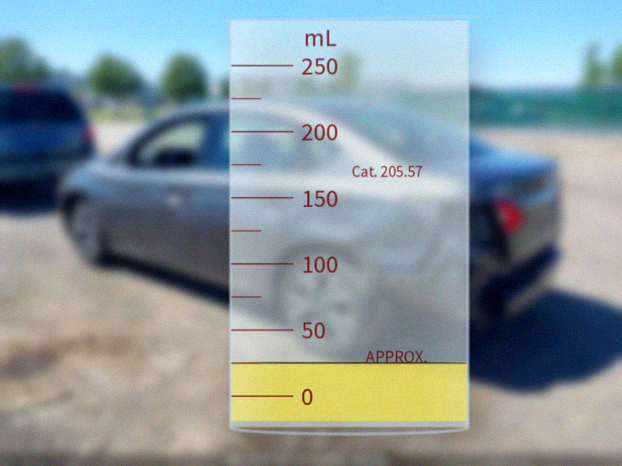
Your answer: 25,mL
